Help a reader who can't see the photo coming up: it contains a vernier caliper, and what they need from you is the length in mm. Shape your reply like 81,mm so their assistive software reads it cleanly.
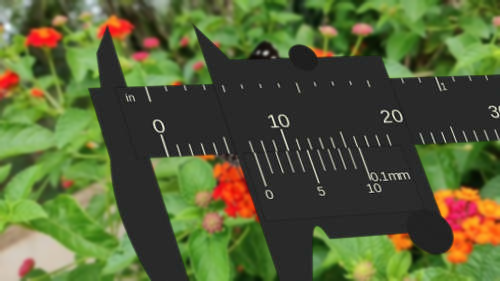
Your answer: 7.1,mm
